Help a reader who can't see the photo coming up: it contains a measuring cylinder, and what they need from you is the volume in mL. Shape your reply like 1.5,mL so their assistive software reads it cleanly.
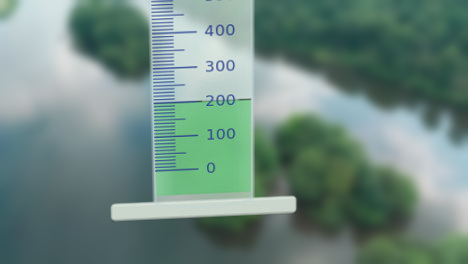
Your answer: 200,mL
